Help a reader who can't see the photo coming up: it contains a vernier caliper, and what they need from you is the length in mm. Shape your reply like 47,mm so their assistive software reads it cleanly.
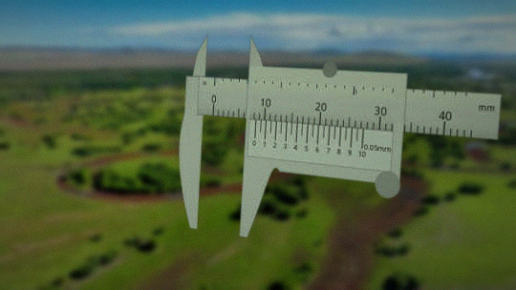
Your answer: 8.4,mm
